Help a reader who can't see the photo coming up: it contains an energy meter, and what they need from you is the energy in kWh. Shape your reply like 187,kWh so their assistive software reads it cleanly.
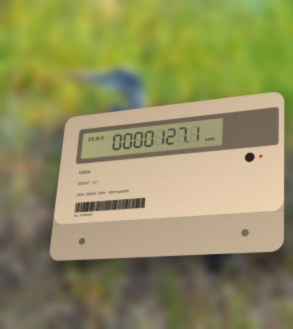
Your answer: 127.1,kWh
